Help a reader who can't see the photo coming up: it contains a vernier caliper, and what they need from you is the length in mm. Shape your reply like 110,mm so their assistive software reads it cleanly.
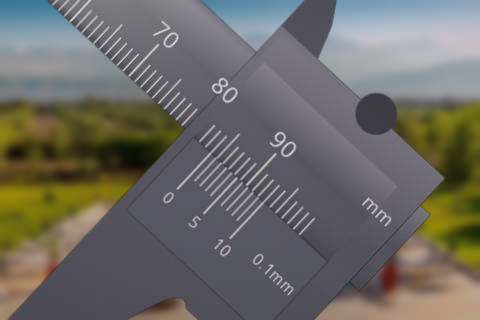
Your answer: 84.0,mm
